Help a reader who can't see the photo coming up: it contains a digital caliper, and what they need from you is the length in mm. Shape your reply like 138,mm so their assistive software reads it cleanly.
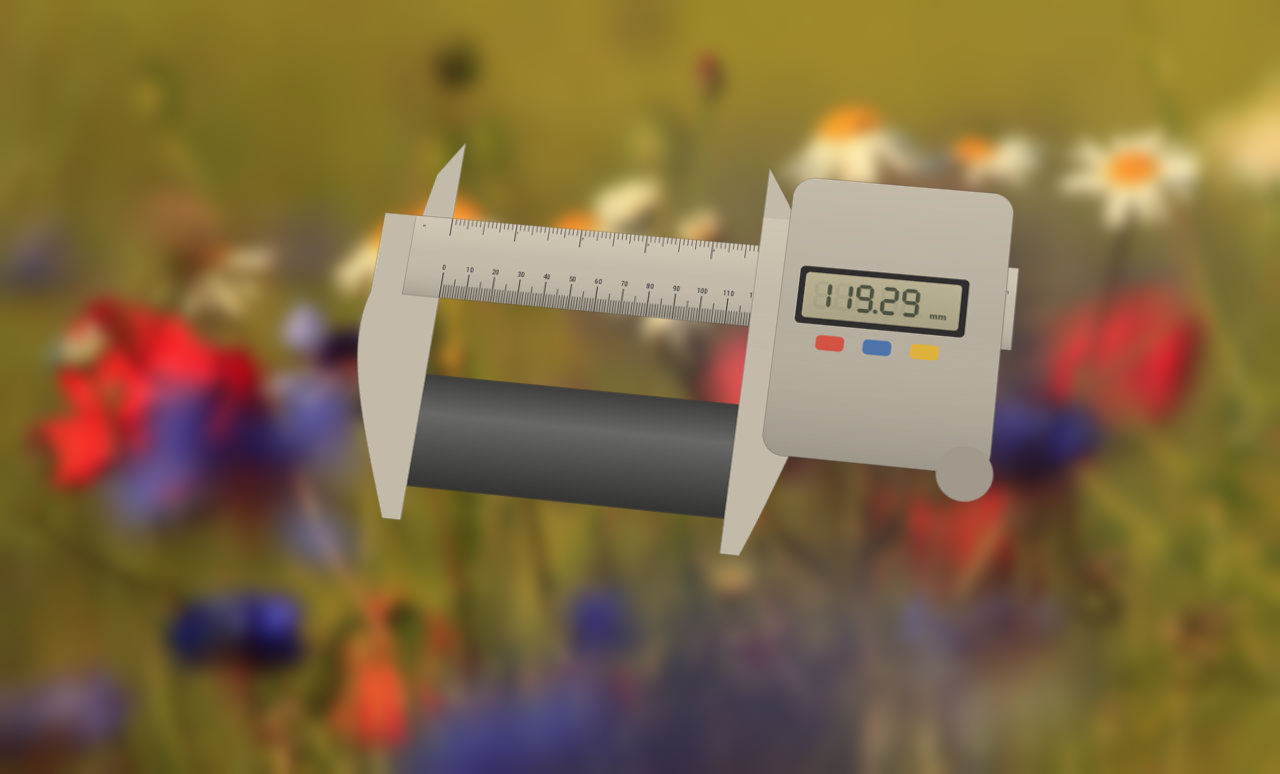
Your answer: 119.29,mm
